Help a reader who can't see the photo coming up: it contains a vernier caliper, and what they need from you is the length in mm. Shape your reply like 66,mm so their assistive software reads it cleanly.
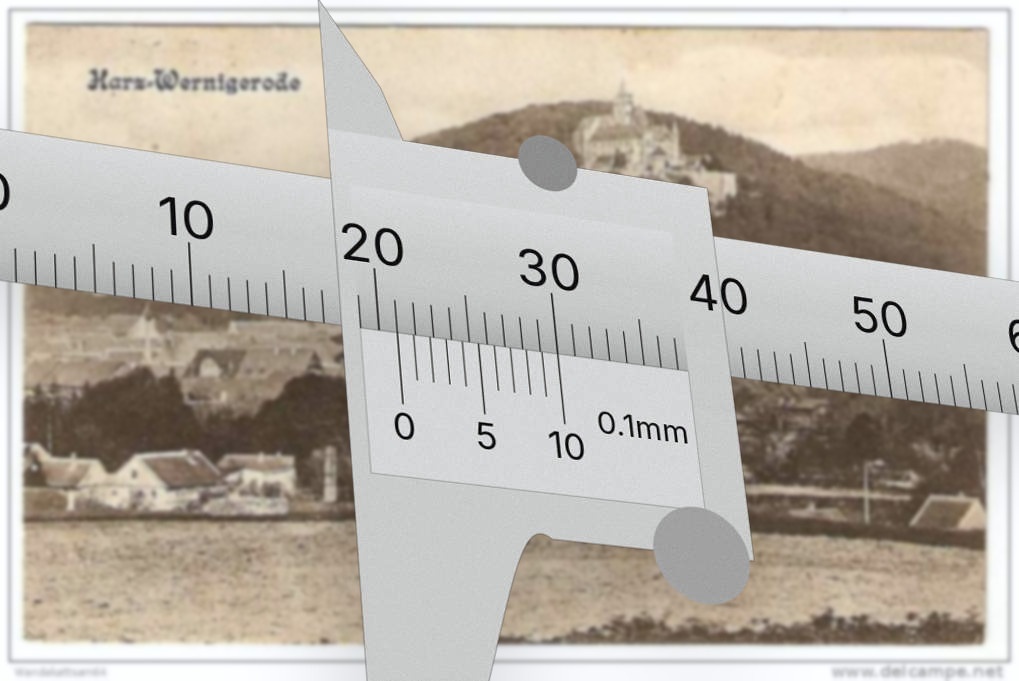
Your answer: 21.0,mm
